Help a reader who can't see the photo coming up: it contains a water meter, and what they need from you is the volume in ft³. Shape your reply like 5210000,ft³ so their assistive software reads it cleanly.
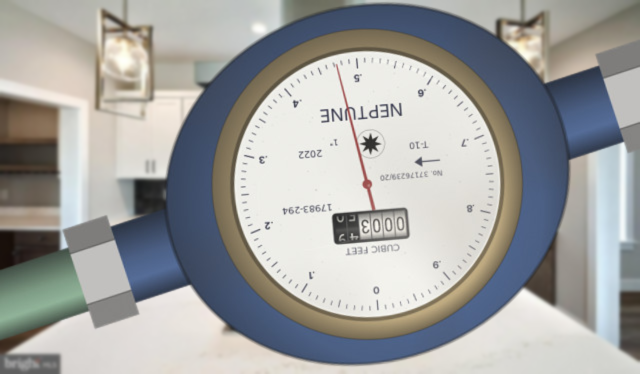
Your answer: 349.47,ft³
